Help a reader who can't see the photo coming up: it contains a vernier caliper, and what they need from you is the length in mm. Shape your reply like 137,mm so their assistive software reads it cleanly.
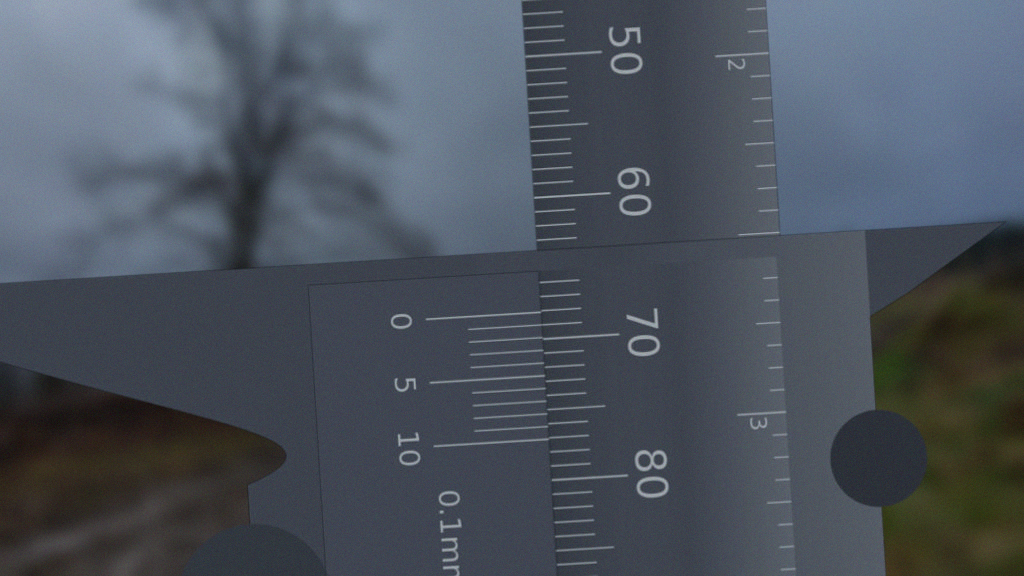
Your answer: 68.1,mm
